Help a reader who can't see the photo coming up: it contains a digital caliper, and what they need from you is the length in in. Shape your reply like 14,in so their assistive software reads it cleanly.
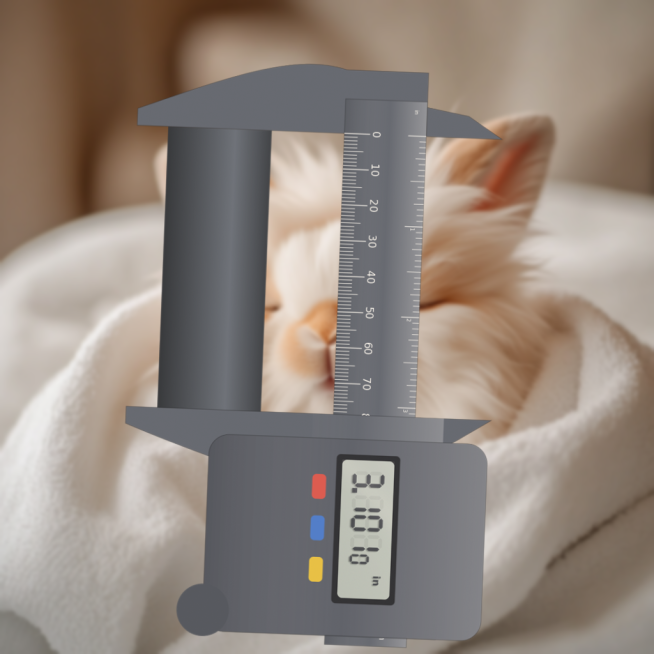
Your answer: 3.1010,in
